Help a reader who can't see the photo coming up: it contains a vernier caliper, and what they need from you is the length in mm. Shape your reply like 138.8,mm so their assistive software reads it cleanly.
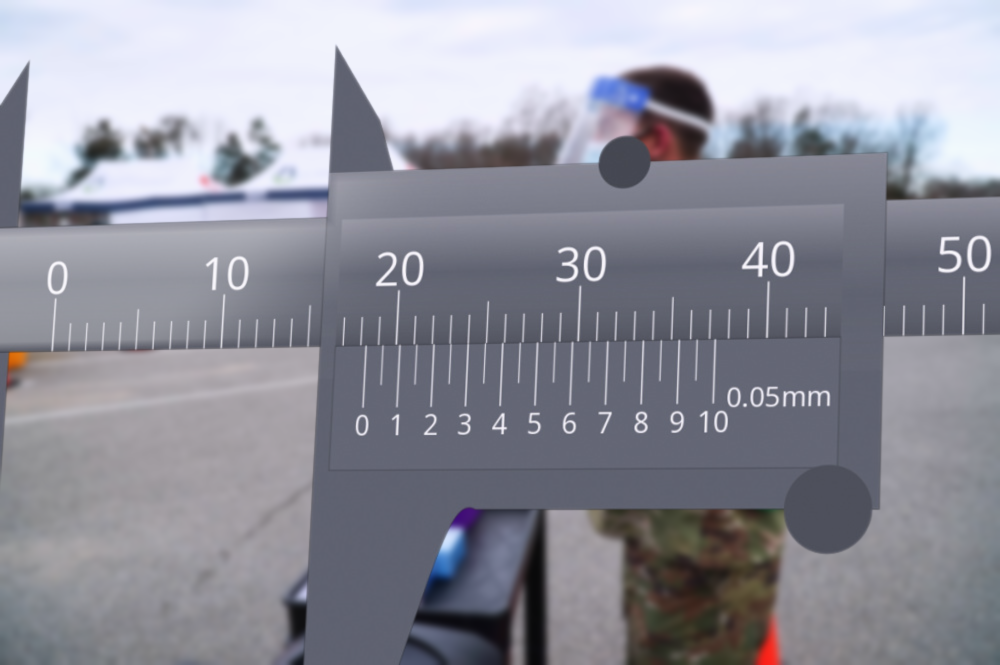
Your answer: 18.3,mm
